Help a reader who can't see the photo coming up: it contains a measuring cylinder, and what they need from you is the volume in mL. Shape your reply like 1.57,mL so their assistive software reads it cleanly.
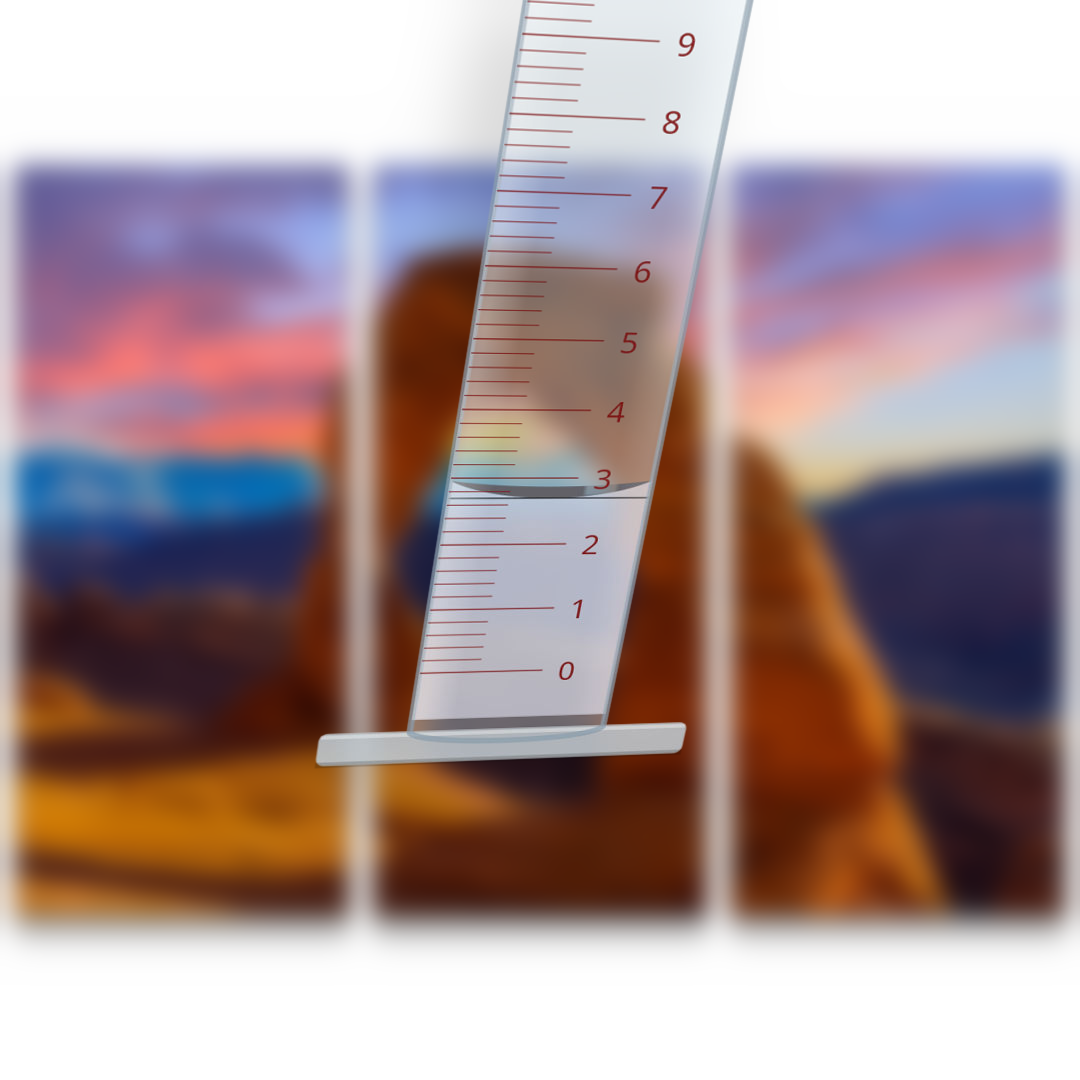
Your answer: 2.7,mL
